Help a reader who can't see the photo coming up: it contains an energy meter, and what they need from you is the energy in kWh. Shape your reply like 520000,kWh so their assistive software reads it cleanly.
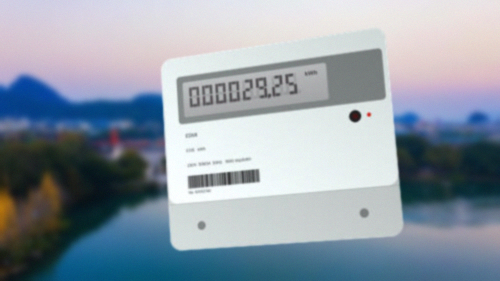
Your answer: 29.25,kWh
